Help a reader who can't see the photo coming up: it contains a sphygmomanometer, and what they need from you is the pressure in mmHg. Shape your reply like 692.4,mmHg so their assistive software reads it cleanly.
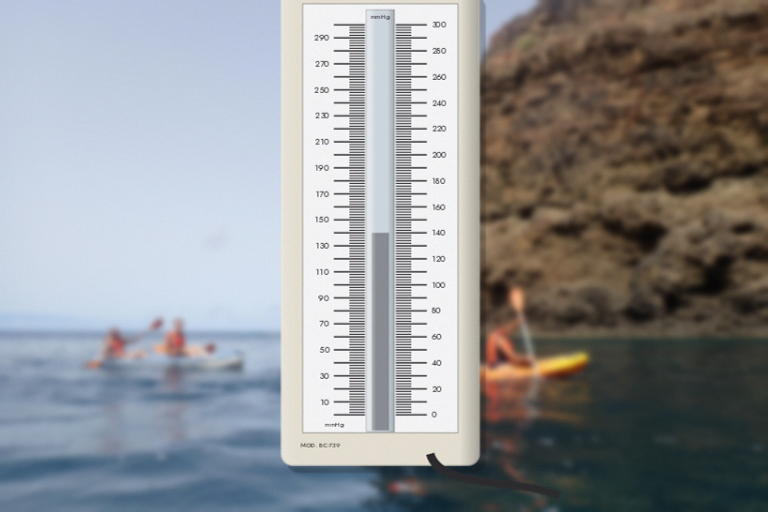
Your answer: 140,mmHg
